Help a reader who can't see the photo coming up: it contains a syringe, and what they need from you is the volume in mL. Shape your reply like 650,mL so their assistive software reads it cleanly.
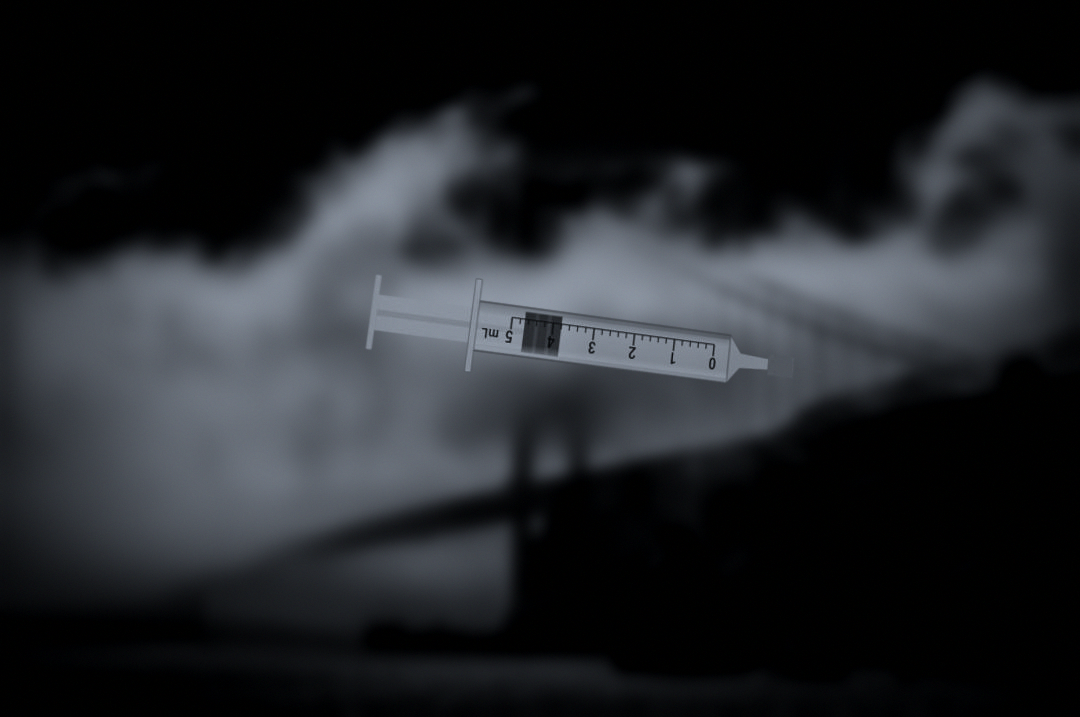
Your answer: 3.8,mL
